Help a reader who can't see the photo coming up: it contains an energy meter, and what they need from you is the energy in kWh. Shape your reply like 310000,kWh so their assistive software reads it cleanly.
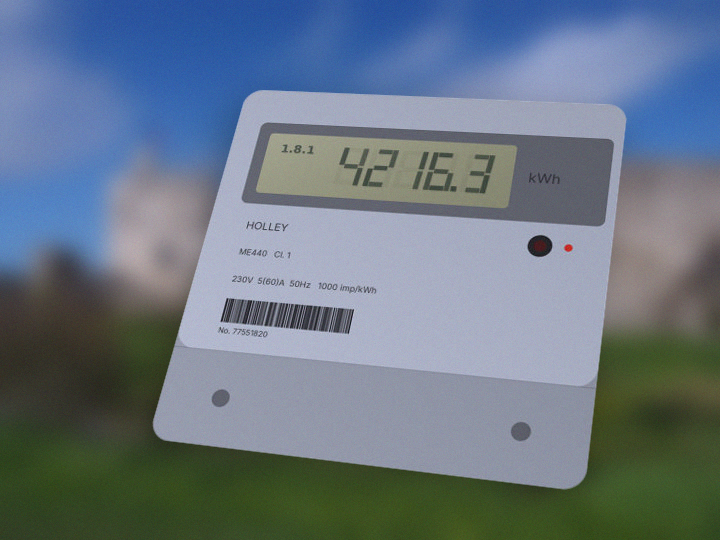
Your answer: 4216.3,kWh
